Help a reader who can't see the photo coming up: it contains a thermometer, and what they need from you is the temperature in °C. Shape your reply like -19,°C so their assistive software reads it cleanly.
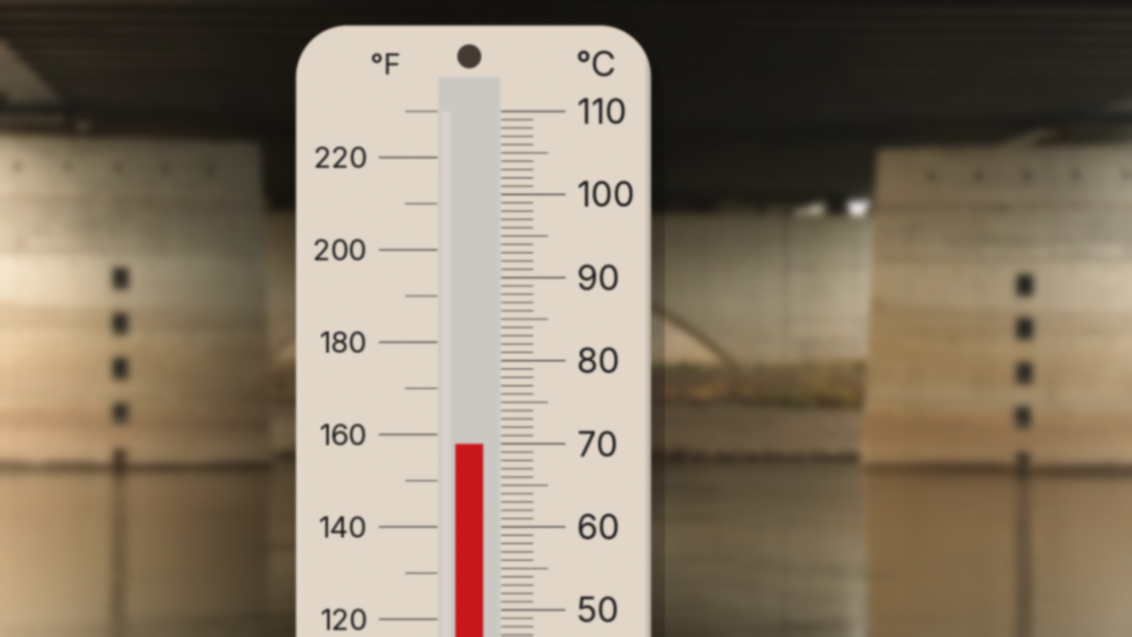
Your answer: 70,°C
